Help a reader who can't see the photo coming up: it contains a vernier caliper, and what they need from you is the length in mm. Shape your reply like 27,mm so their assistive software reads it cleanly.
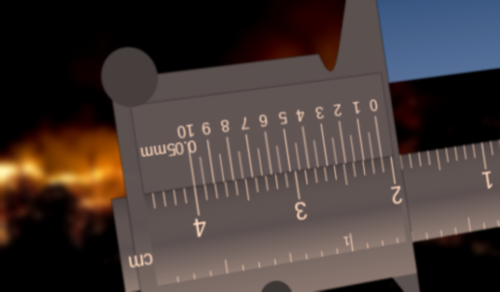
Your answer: 21.0,mm
